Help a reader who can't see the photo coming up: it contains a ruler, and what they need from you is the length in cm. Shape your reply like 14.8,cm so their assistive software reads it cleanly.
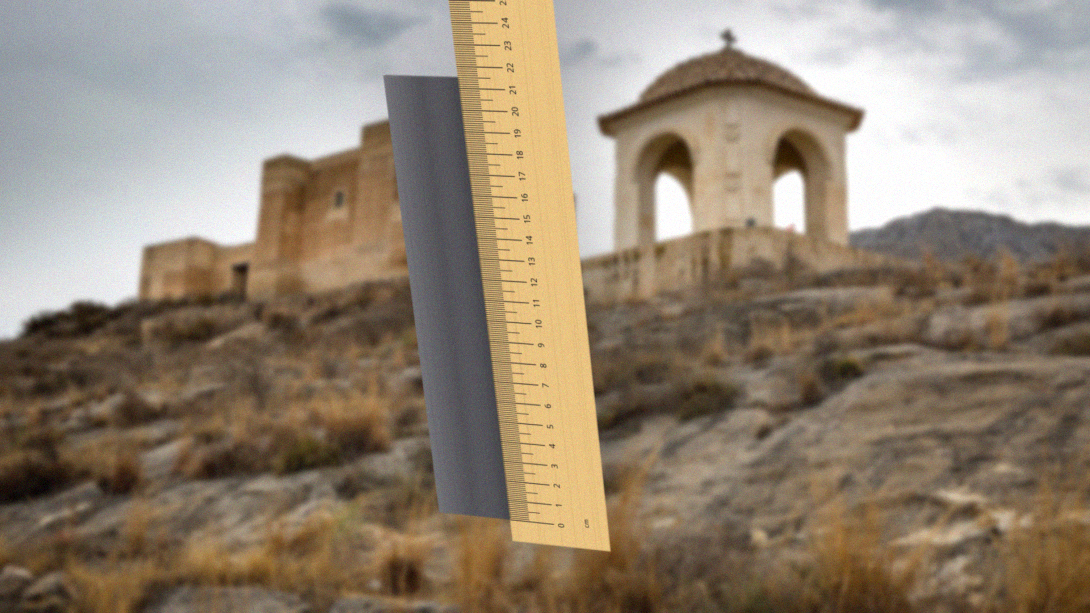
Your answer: 21.5,cm
